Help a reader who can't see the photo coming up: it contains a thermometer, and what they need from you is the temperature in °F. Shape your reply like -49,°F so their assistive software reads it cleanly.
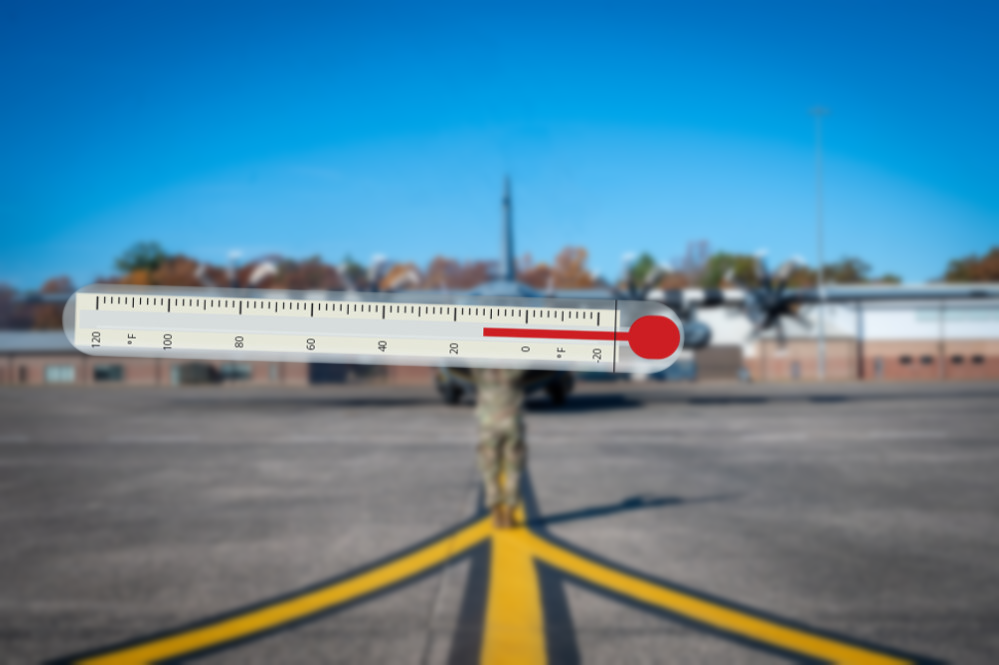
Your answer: 12,°F
